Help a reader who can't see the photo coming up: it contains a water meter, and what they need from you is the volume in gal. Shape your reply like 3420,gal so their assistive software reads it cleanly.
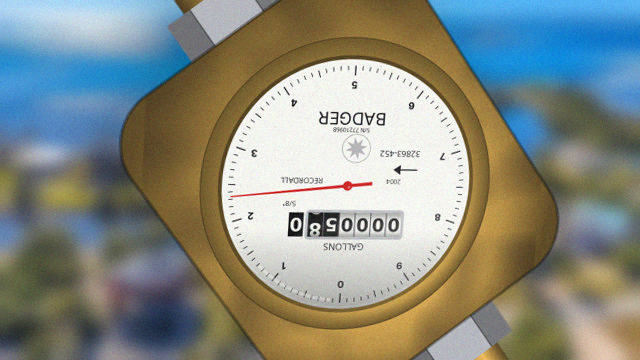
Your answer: 582.3,gal
